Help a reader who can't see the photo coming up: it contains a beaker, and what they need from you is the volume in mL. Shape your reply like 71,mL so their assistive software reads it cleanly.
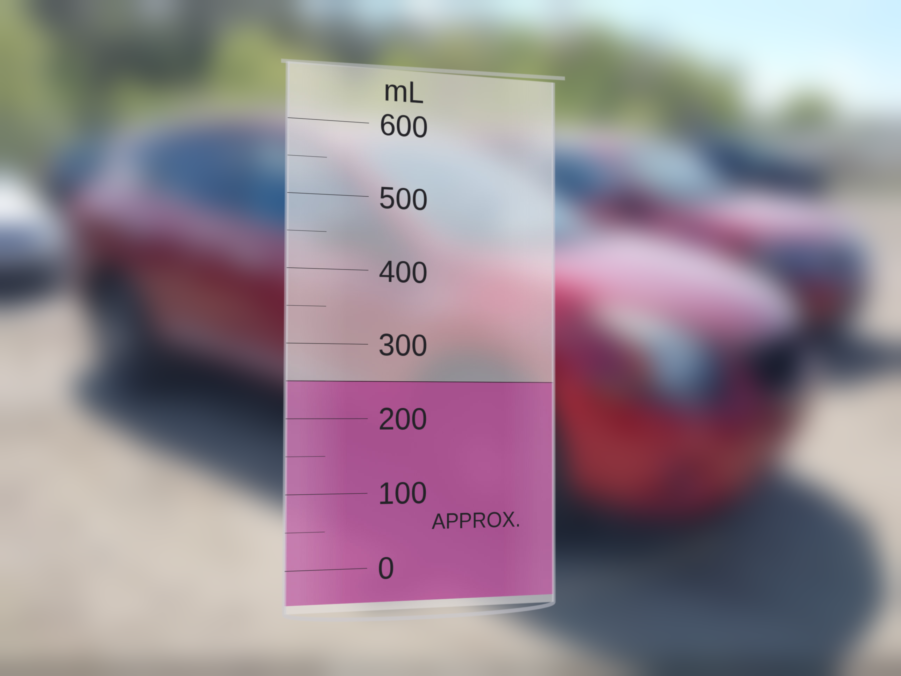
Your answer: 250,mL
